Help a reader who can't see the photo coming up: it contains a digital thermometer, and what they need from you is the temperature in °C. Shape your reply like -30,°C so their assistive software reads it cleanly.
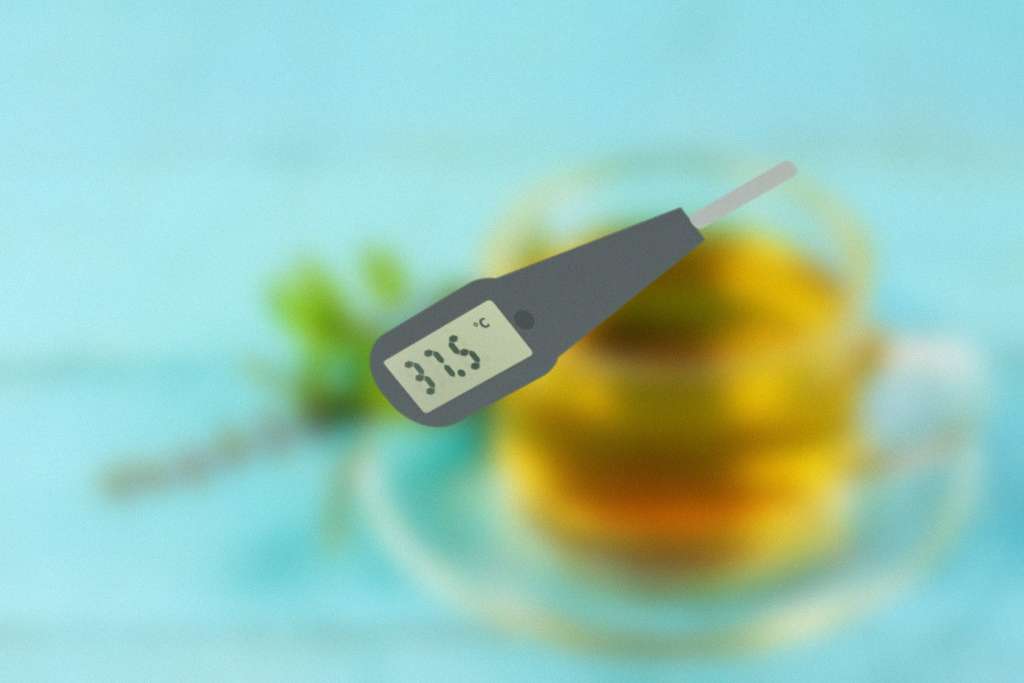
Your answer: 37.5,°C
